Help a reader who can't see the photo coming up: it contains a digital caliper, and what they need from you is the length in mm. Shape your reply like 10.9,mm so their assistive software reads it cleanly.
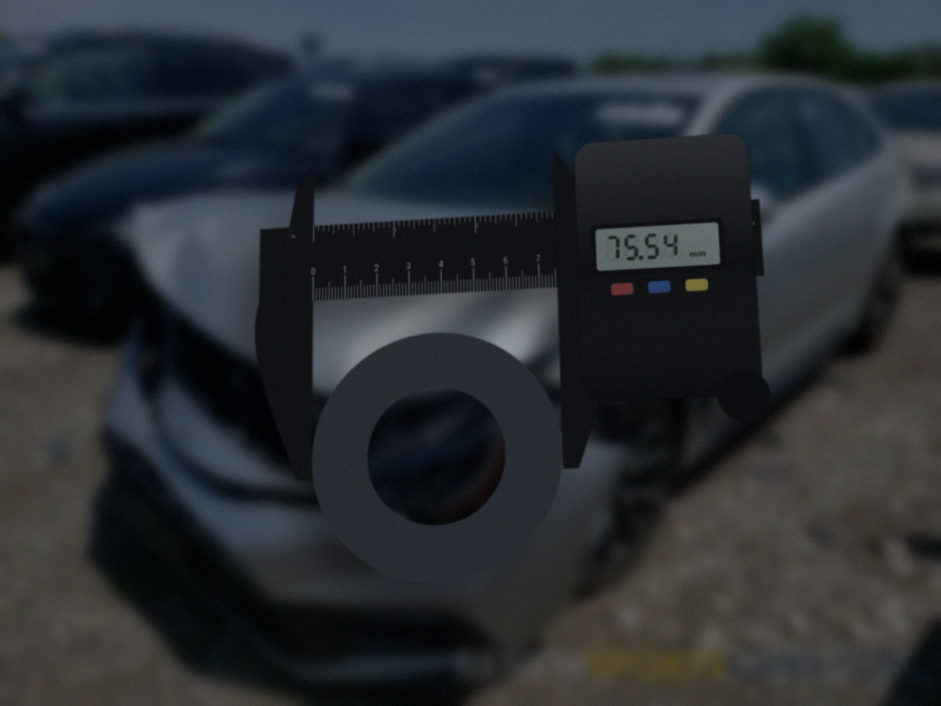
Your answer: 75.54,mm
